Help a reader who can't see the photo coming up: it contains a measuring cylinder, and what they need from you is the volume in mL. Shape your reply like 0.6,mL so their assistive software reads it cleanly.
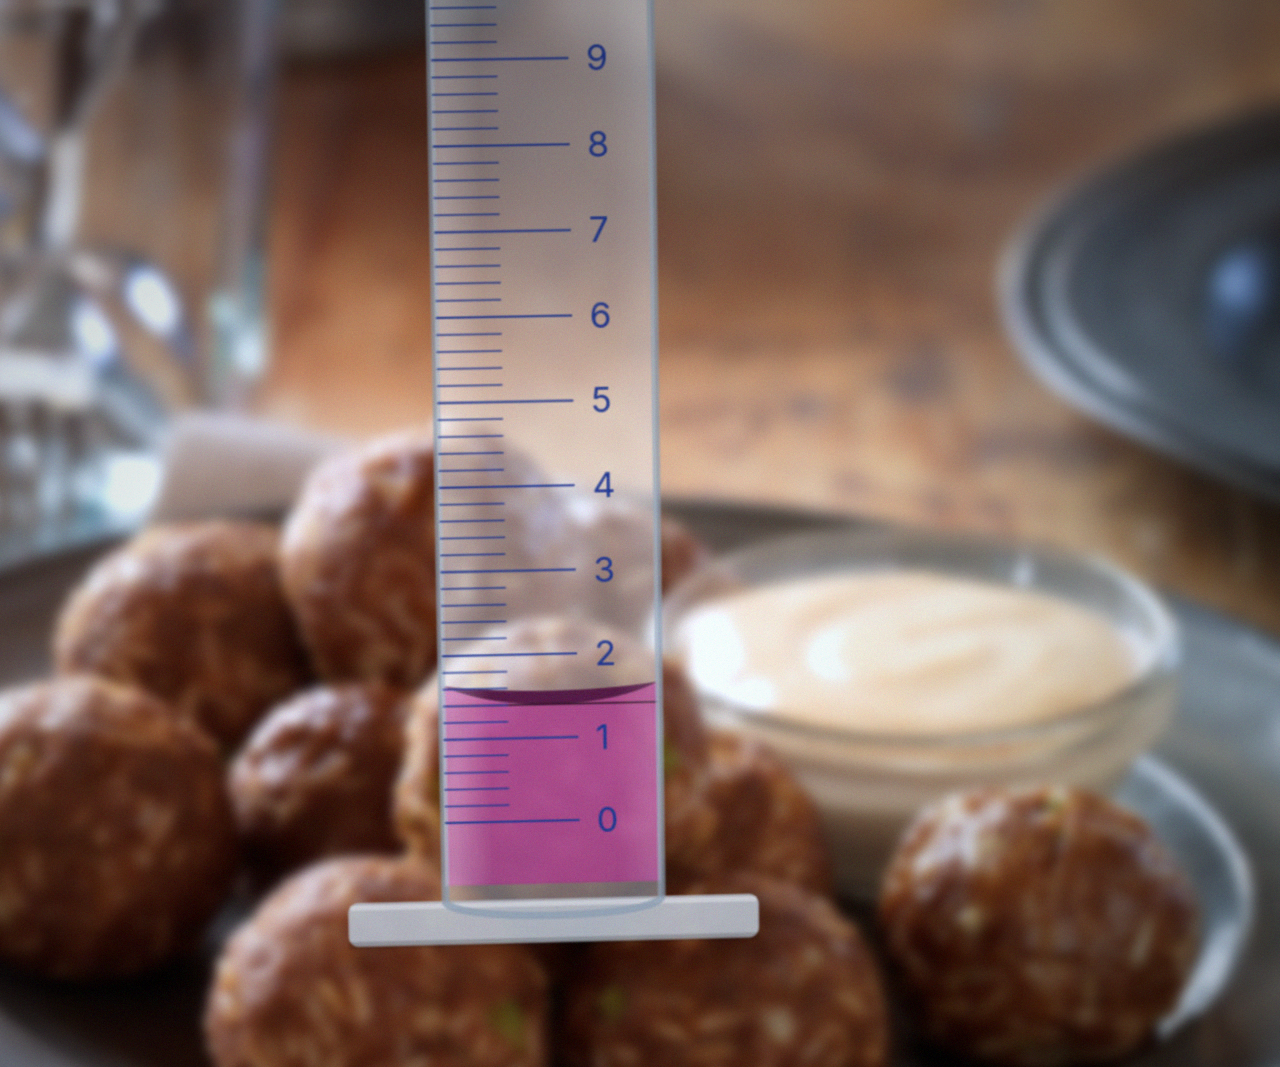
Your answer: 1.4,mL
